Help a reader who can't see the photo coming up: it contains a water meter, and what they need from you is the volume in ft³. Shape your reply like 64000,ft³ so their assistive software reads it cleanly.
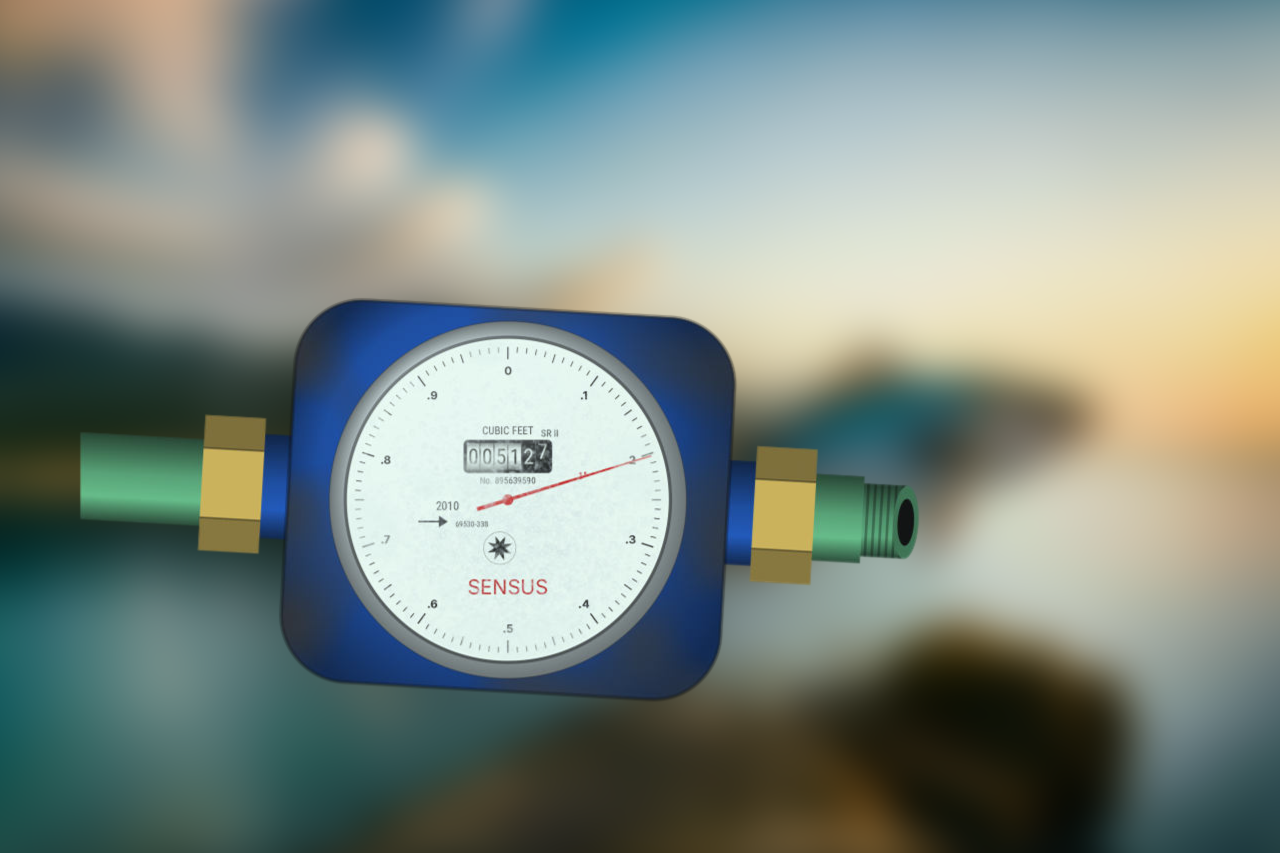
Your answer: 5127.20,ft³
